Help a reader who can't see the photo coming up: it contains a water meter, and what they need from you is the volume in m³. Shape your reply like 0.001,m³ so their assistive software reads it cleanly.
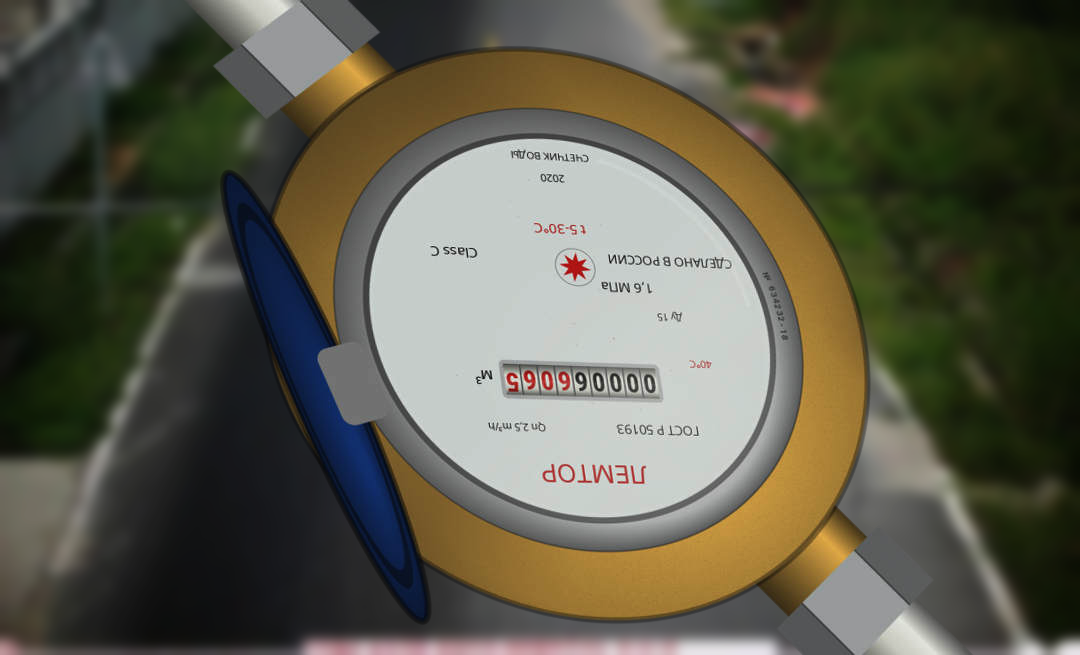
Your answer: 6.6065,m³
